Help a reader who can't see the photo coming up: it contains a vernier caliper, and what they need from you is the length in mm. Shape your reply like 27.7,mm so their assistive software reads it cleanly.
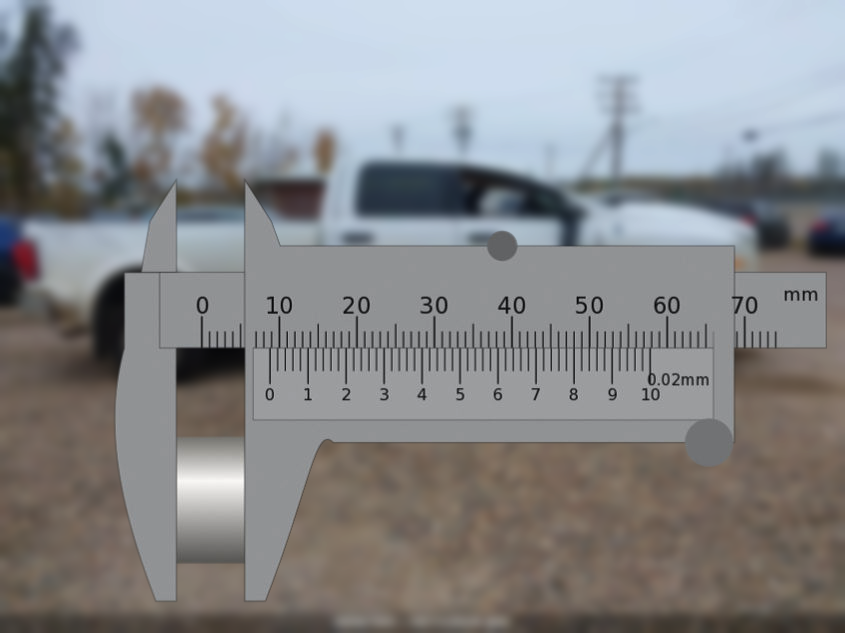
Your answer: 8.8,mm
